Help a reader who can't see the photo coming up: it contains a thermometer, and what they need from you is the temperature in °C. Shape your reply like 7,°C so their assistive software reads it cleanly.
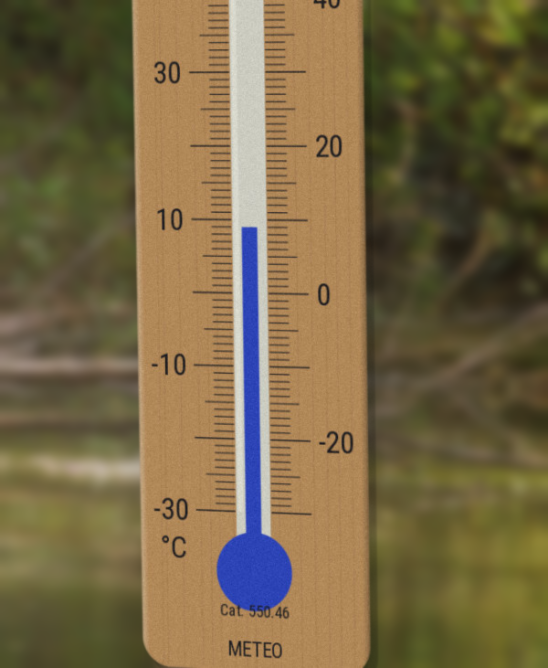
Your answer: 9,°C
